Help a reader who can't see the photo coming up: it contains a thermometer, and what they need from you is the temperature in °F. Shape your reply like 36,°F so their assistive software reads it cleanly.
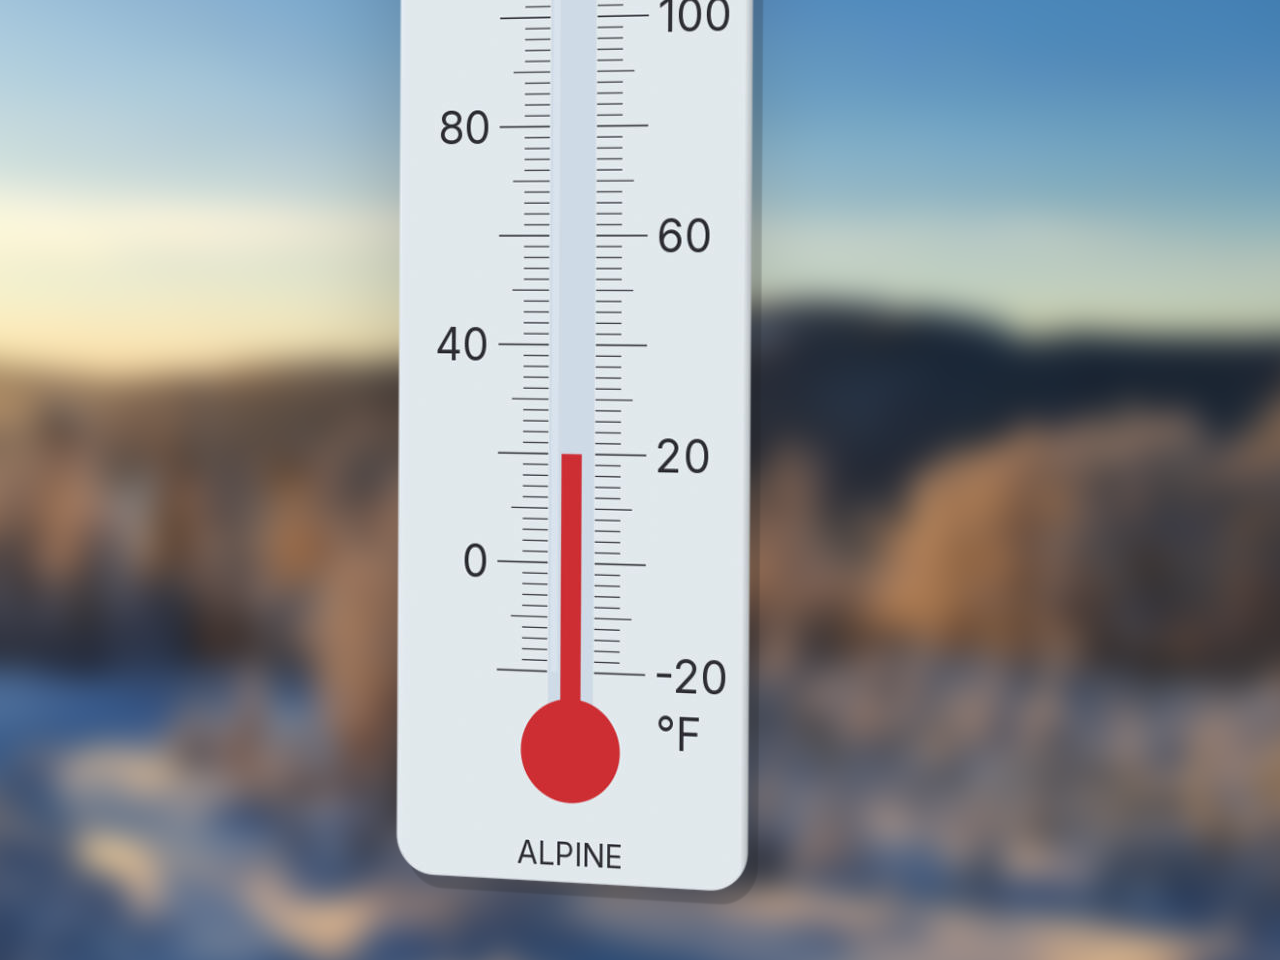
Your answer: 20,°F
